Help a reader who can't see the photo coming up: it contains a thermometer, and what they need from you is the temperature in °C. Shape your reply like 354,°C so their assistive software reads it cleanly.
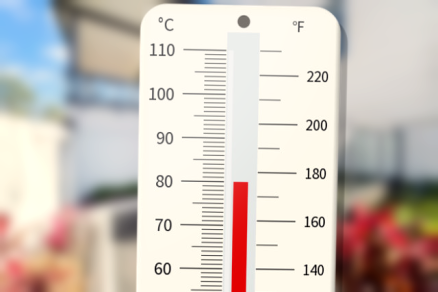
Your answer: 80,°C
